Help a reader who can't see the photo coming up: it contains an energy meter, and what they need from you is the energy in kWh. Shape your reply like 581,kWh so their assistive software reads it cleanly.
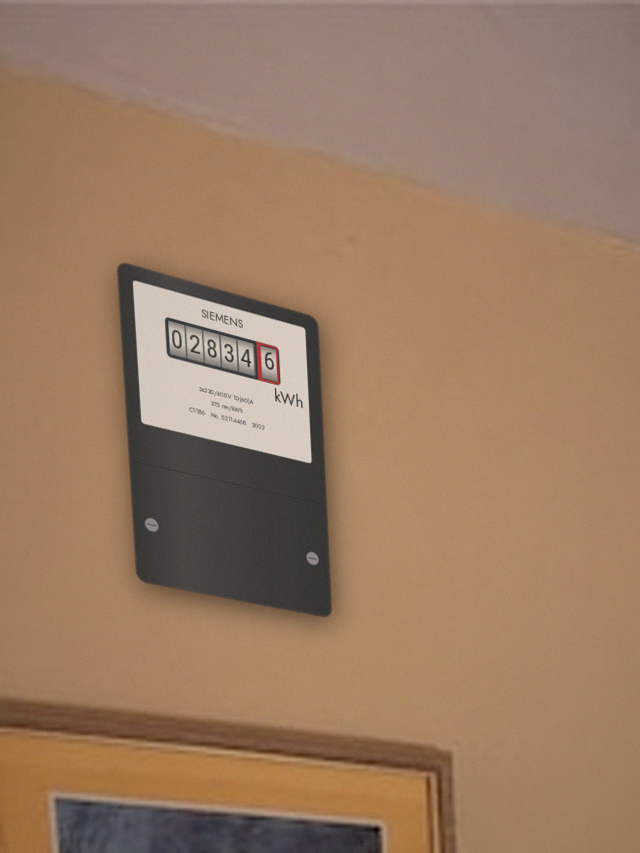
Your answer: 2834.6,kWh
